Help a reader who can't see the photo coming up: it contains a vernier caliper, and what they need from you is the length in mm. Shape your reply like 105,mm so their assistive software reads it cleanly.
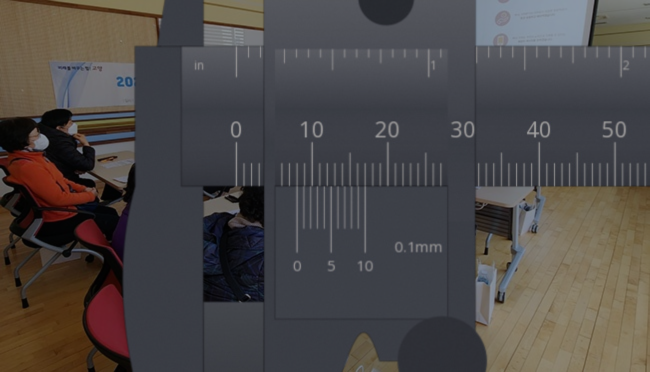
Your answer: 8.0,mm
